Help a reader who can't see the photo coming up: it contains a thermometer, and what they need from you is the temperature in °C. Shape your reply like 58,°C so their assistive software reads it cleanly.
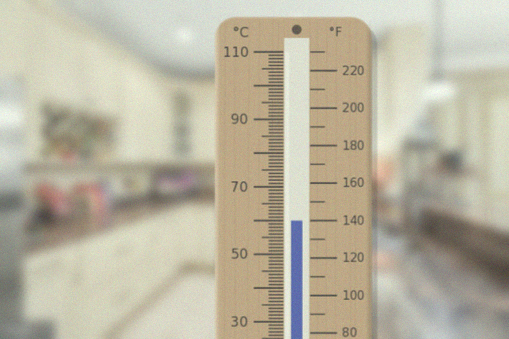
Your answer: 60,°C
